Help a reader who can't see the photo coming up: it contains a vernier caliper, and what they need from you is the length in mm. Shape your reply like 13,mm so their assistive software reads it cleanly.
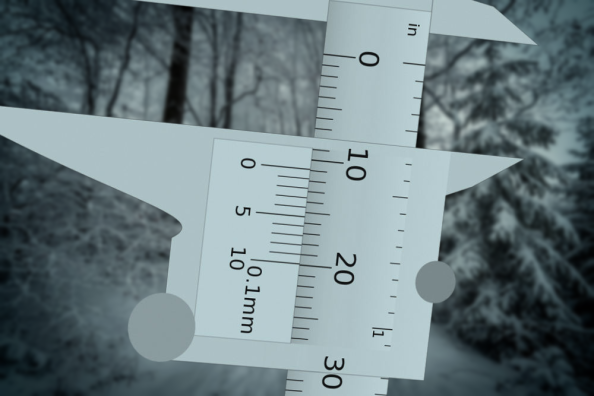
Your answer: 10.9,mm
